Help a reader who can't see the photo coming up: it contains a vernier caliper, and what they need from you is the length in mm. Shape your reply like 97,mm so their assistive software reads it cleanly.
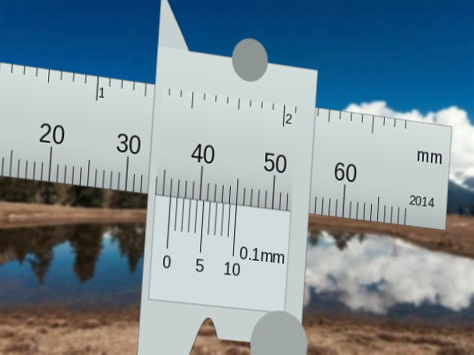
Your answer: 36.0,mm
